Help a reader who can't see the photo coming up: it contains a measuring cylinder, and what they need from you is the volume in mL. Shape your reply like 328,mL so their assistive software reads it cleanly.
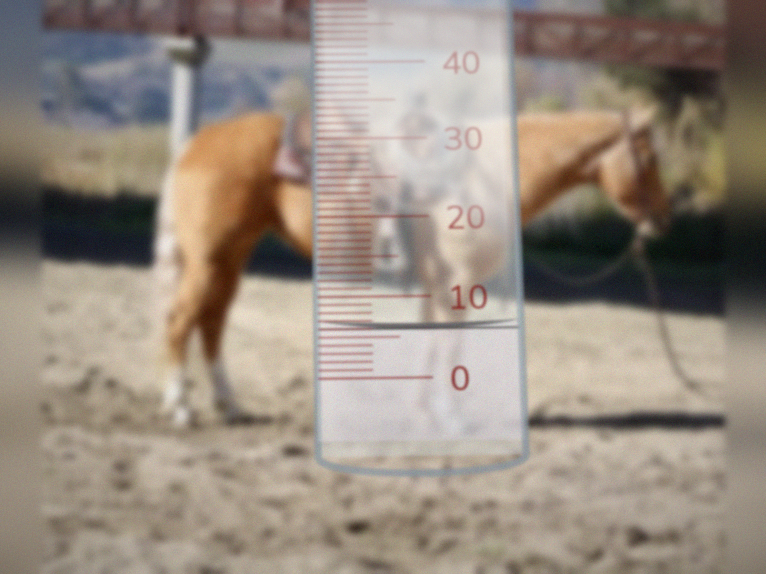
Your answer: 6,mL
